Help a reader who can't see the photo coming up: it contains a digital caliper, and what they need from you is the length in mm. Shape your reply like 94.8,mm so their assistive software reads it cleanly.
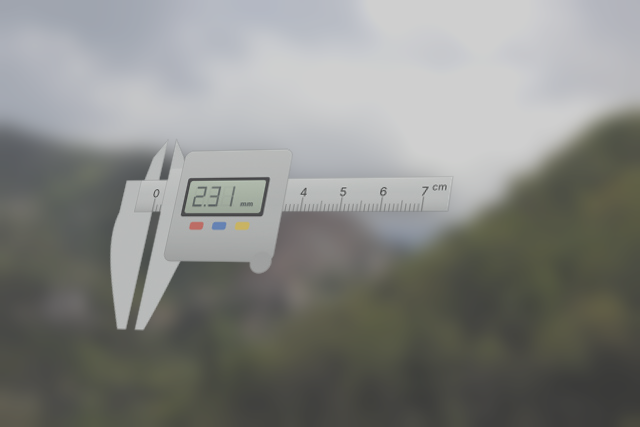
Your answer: 2.31,mm
